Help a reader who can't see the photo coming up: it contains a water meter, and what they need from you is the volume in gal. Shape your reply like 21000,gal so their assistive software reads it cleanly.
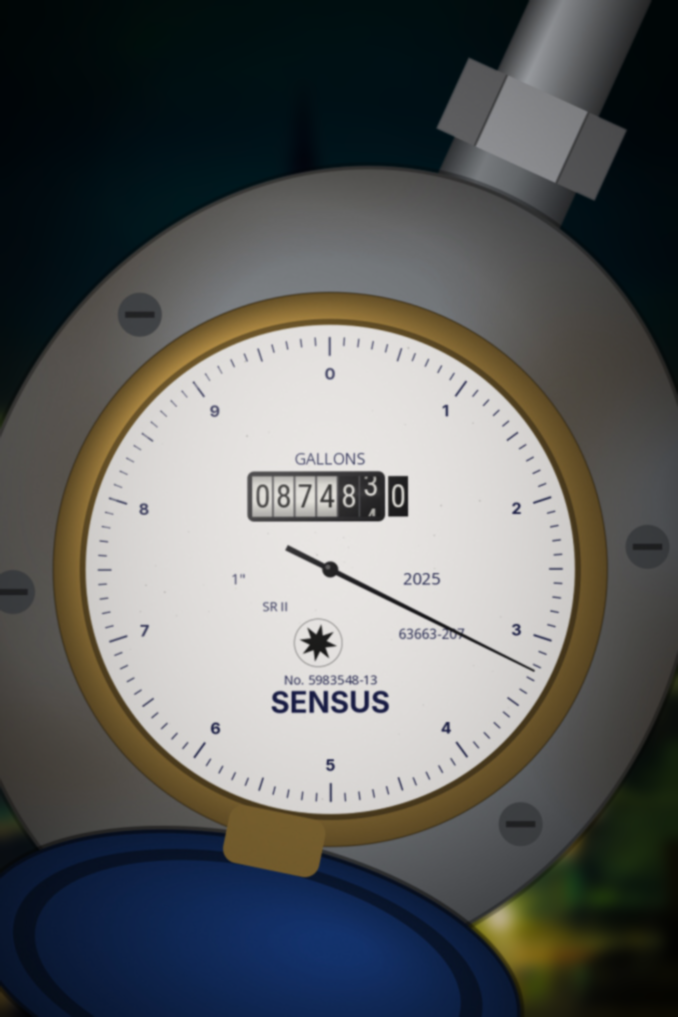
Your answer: 874833.2,gal
